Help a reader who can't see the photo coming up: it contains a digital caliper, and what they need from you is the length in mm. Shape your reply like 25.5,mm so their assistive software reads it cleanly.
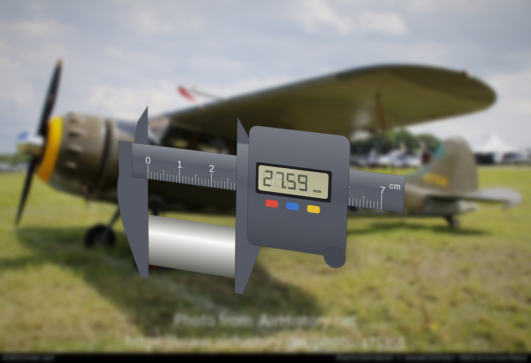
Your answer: 27.59,mm
